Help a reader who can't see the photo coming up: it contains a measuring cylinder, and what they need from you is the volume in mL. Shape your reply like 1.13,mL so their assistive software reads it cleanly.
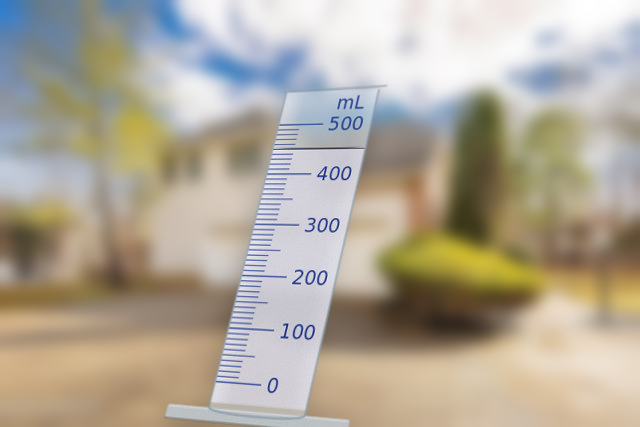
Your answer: 450,mL
